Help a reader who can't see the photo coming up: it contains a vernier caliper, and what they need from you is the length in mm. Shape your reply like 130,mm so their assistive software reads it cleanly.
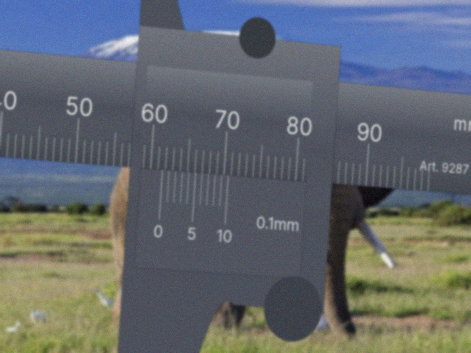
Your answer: 61.6,mm
